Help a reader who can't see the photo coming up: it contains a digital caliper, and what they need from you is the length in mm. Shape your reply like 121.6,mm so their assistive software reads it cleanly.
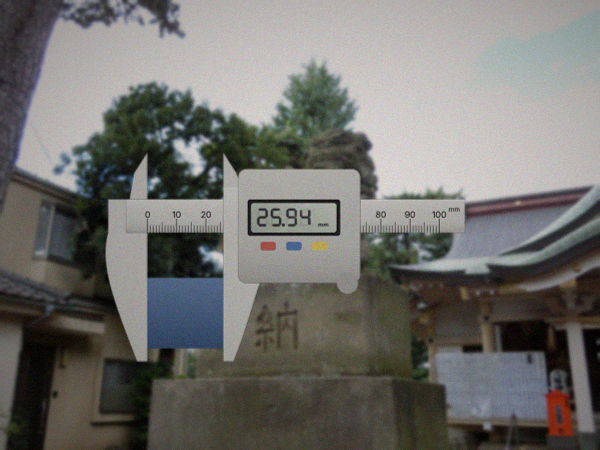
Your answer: 25.94,mm
